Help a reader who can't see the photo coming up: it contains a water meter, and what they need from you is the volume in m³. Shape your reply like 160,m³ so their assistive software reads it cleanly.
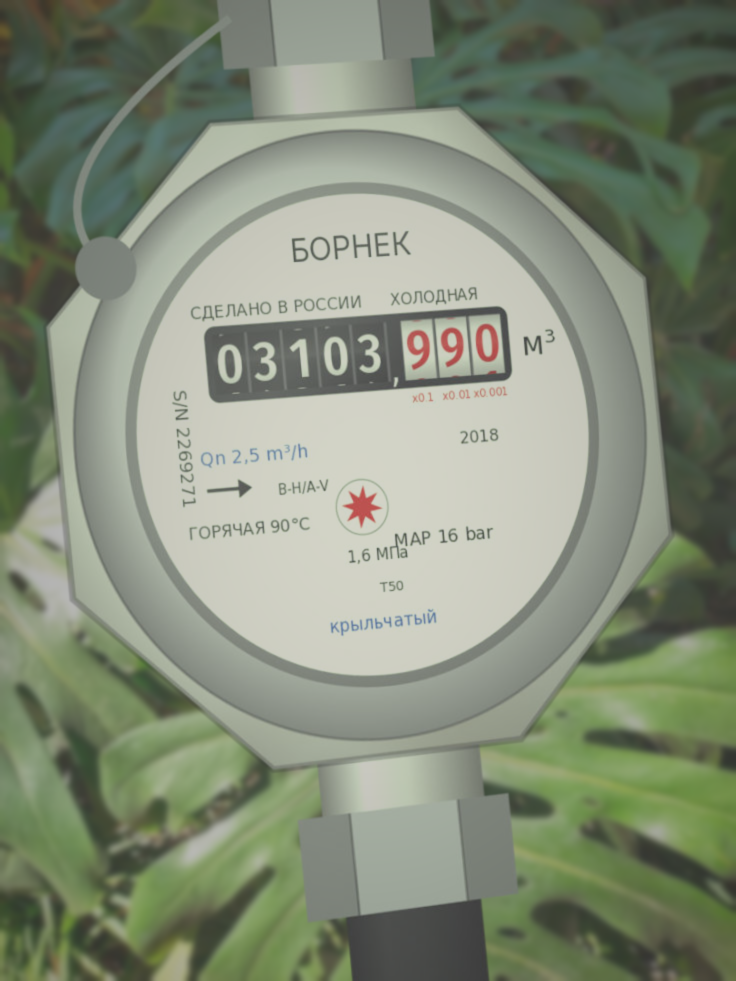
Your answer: 3103.990,m³
